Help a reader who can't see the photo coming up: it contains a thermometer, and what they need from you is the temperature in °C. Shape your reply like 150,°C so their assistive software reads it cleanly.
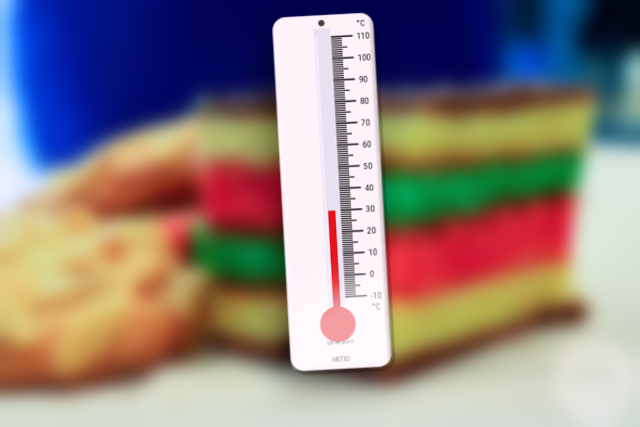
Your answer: 30,°C
